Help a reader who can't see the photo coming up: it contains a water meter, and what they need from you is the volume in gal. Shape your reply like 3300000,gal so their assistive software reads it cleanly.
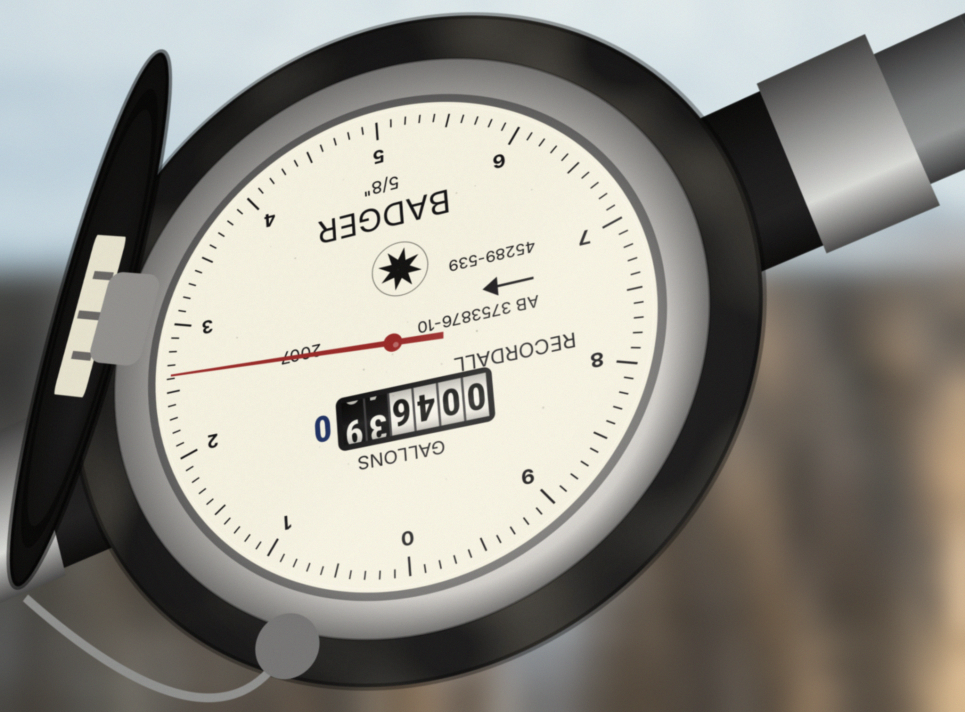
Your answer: 46392.6,gal
